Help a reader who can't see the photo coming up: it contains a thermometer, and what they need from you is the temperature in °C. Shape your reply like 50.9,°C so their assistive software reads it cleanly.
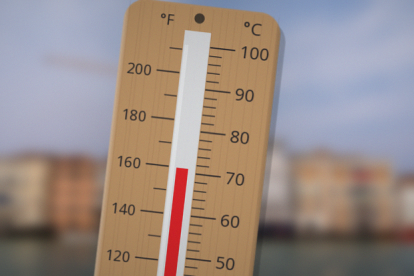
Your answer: 71,°C
